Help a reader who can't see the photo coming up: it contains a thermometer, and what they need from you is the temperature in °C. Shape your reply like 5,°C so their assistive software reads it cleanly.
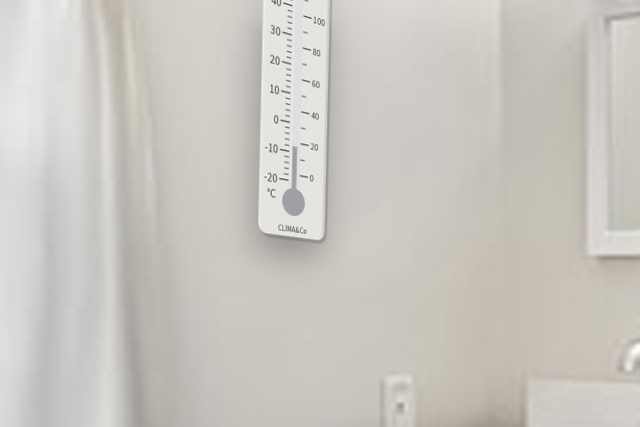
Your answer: -8,°C
